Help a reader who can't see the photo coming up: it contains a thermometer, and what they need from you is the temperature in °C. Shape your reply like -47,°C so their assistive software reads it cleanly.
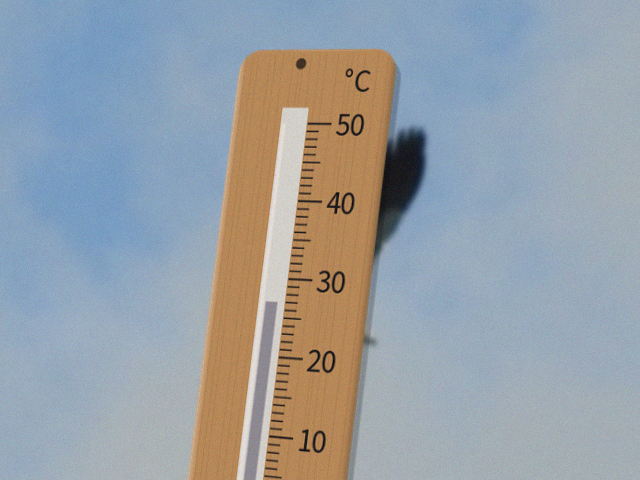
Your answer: 27,°C
